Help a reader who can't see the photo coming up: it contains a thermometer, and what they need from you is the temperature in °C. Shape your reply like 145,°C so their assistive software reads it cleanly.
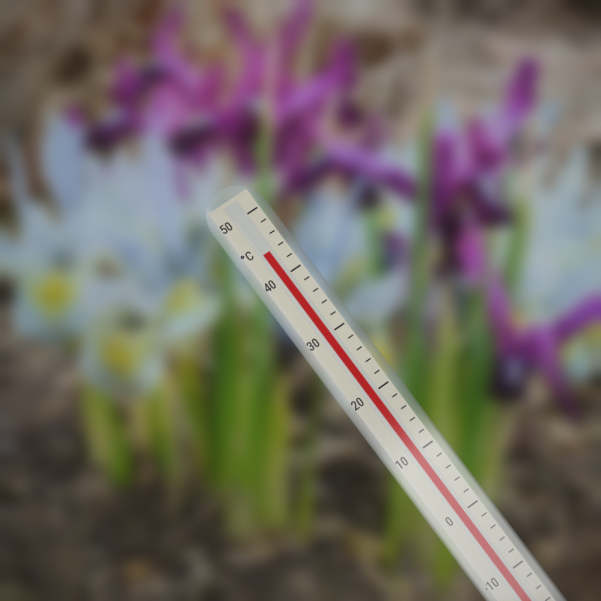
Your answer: 44,°C
